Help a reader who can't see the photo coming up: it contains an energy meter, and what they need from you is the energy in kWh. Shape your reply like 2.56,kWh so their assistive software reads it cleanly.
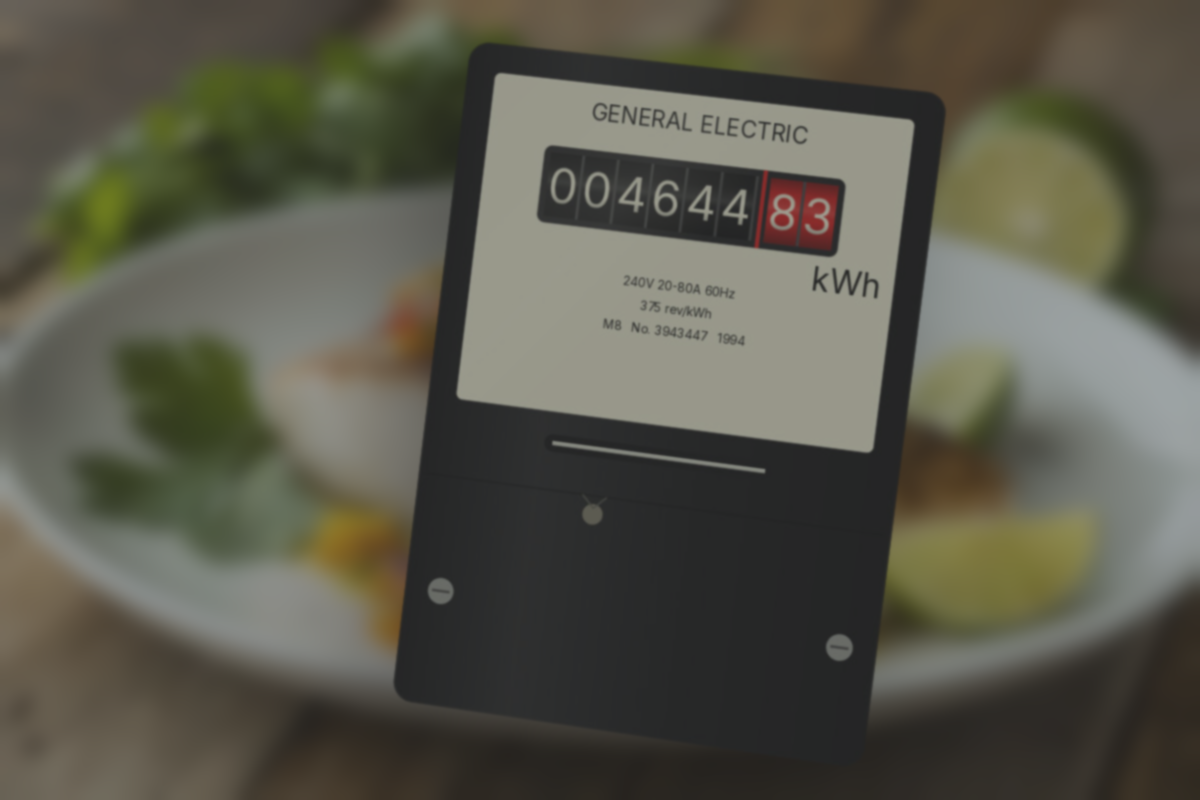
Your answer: 4644.83,kWh
